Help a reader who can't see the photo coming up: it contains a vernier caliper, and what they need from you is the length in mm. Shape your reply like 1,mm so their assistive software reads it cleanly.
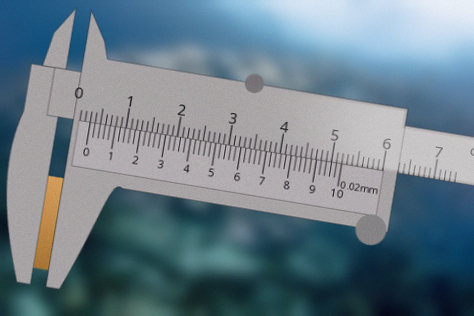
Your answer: 3.0,mm
